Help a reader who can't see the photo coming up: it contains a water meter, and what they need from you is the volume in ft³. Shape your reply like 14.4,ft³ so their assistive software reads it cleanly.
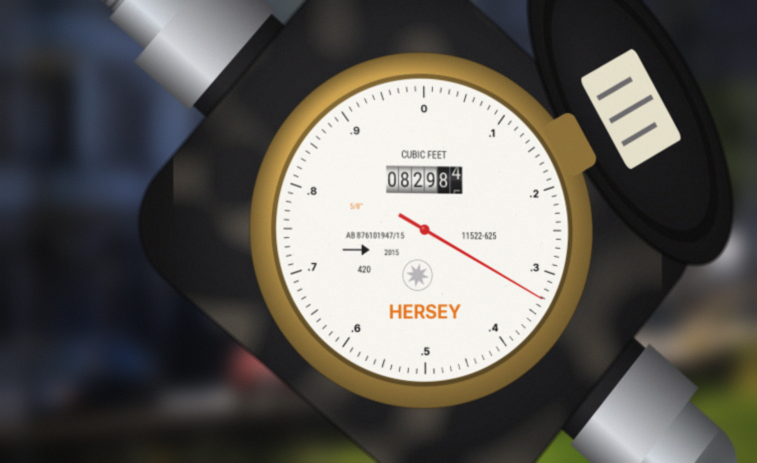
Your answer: 82984.33,ft³
